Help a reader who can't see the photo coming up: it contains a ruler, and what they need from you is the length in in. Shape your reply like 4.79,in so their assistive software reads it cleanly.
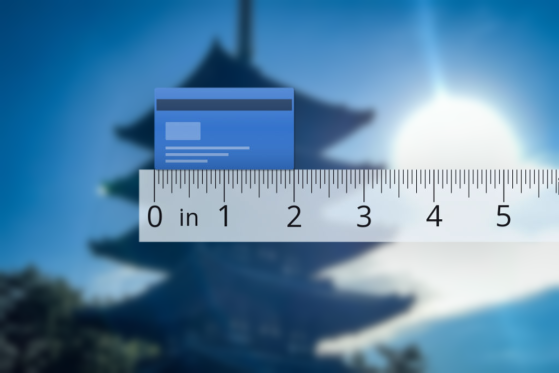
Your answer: 2,in
